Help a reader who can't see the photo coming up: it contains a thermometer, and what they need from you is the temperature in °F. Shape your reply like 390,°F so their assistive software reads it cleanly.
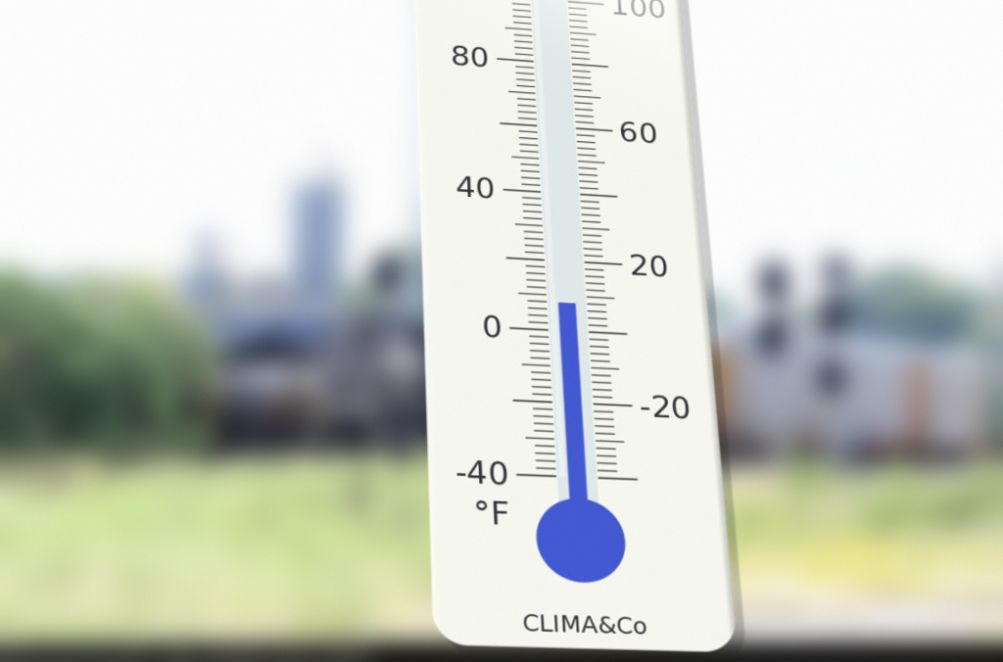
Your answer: 8,°F
